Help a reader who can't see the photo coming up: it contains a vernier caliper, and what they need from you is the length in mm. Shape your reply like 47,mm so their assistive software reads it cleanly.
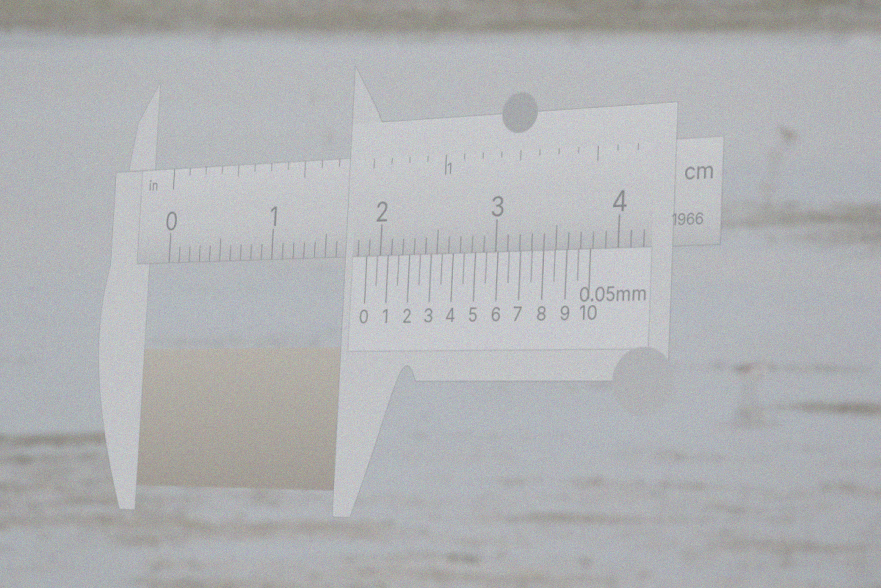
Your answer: 18.8,mm
